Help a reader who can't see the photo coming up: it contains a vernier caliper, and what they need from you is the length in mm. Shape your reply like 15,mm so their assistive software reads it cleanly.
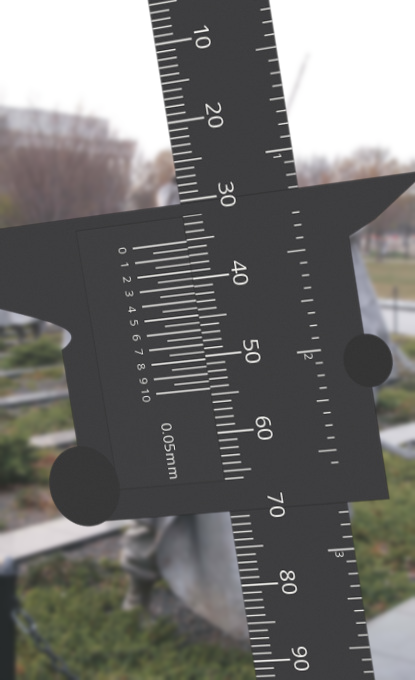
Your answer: 35.2,mm
